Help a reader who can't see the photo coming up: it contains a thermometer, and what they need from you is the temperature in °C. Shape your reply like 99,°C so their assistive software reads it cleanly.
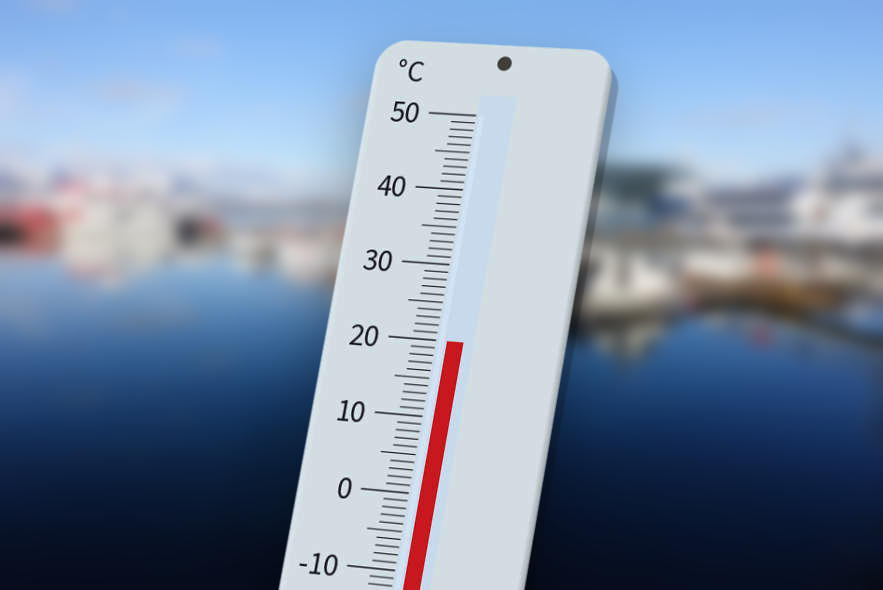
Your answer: 20,°C
